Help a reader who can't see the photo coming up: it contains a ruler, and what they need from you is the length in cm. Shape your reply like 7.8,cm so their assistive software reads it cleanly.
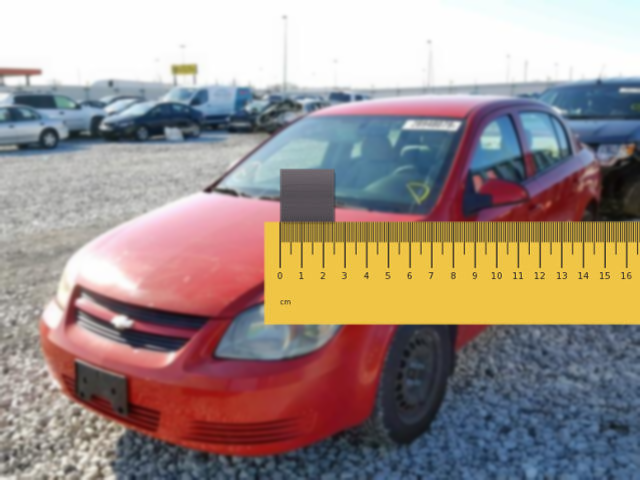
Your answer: 2.5,cm
